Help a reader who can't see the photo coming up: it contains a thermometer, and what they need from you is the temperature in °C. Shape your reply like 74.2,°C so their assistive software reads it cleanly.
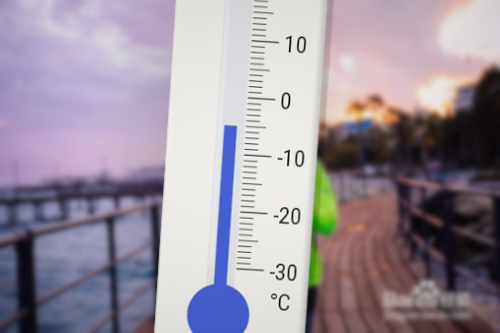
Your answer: -5,°C
